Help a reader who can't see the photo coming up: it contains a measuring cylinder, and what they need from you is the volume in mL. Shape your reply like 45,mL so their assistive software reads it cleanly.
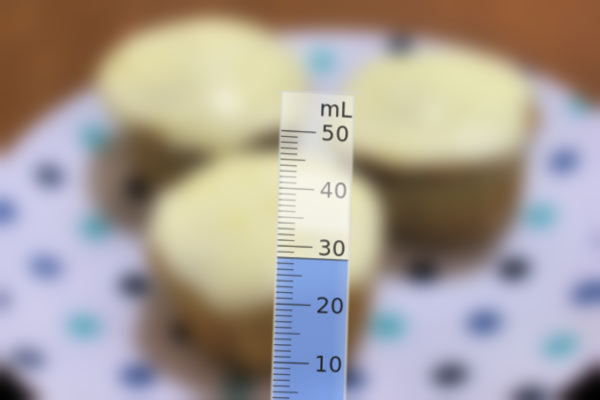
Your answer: 28,mL
